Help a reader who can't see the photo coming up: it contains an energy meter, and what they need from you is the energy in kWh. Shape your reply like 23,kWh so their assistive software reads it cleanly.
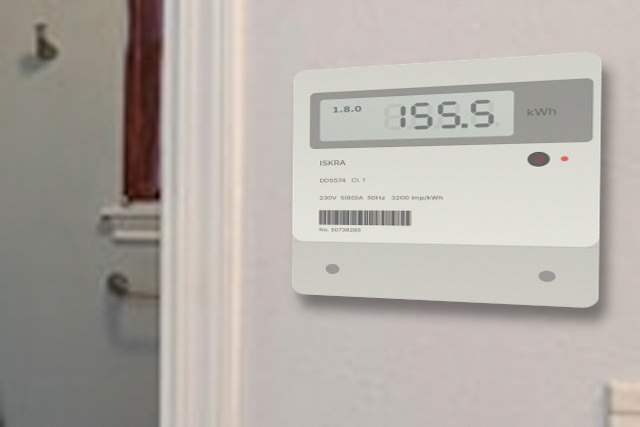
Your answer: 155.5,kWh
